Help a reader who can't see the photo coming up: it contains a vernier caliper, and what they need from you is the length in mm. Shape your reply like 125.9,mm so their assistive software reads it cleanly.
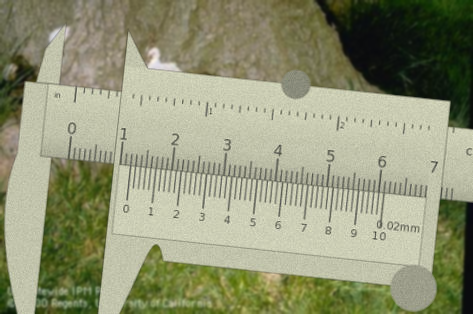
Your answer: 12.0,mm
